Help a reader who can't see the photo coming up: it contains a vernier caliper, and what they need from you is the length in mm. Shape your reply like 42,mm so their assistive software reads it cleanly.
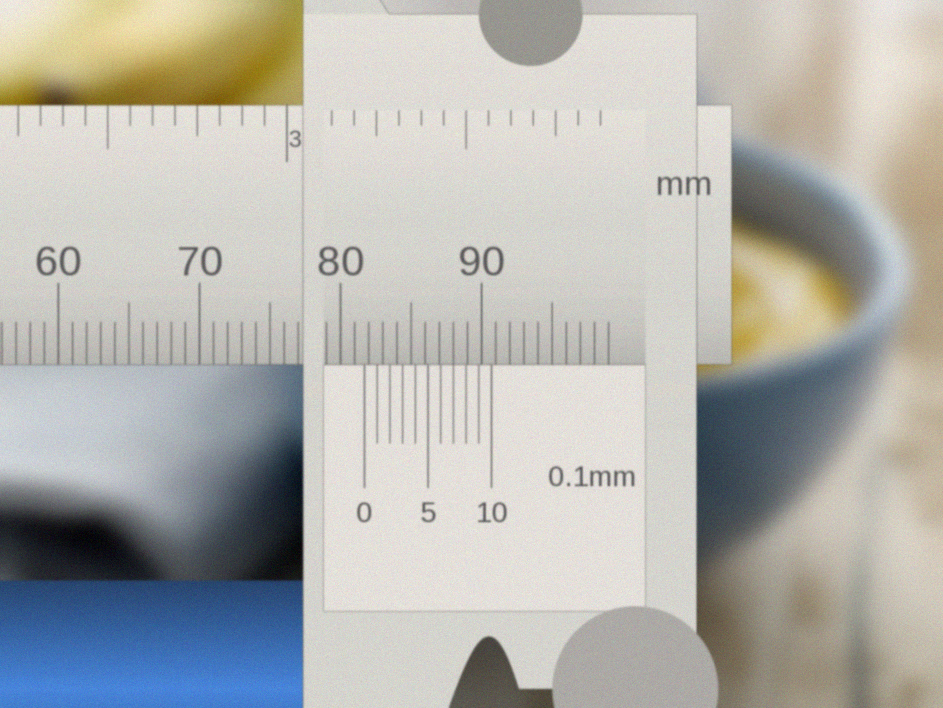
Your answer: 81.7,mm
